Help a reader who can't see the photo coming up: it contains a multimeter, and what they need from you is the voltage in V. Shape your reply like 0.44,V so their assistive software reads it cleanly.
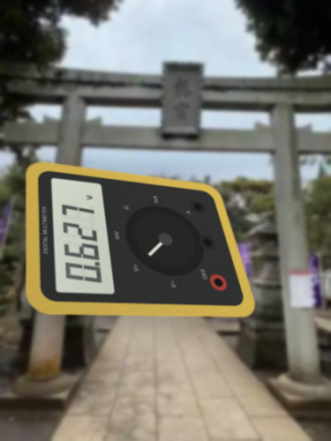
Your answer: 0.627,V
